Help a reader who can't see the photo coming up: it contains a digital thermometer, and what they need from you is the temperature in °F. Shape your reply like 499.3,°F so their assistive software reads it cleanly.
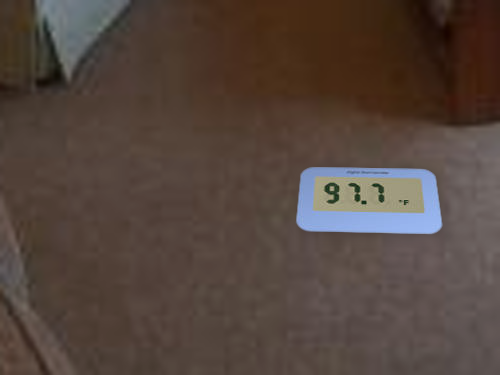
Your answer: 97.7,°F
